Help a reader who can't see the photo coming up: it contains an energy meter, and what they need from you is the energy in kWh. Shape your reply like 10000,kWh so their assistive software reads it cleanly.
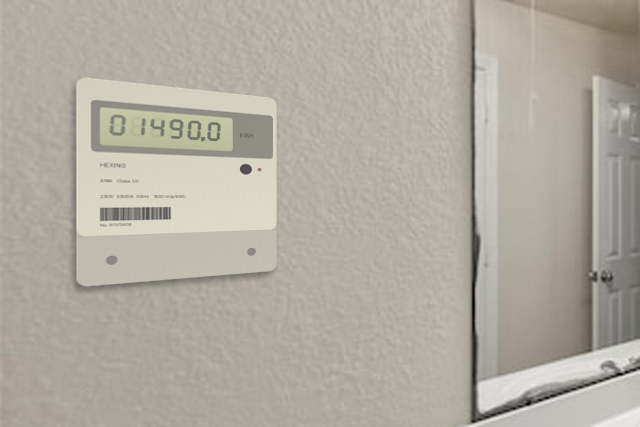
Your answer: 1490.0,kWh
